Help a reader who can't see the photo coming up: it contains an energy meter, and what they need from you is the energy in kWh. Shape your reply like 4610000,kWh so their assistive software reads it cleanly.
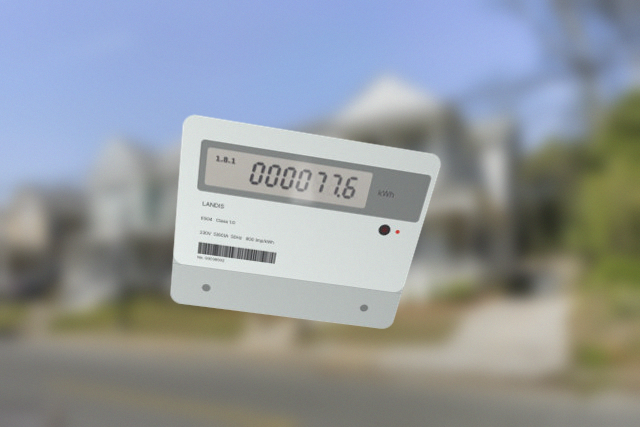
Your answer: 77.6,kWh
